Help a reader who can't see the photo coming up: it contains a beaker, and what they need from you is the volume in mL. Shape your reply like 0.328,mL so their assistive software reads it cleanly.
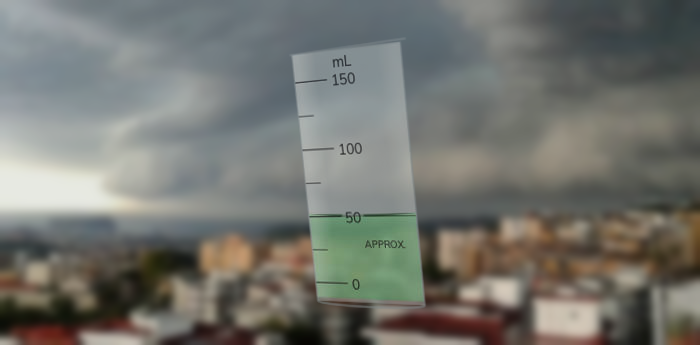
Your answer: 50,mL
